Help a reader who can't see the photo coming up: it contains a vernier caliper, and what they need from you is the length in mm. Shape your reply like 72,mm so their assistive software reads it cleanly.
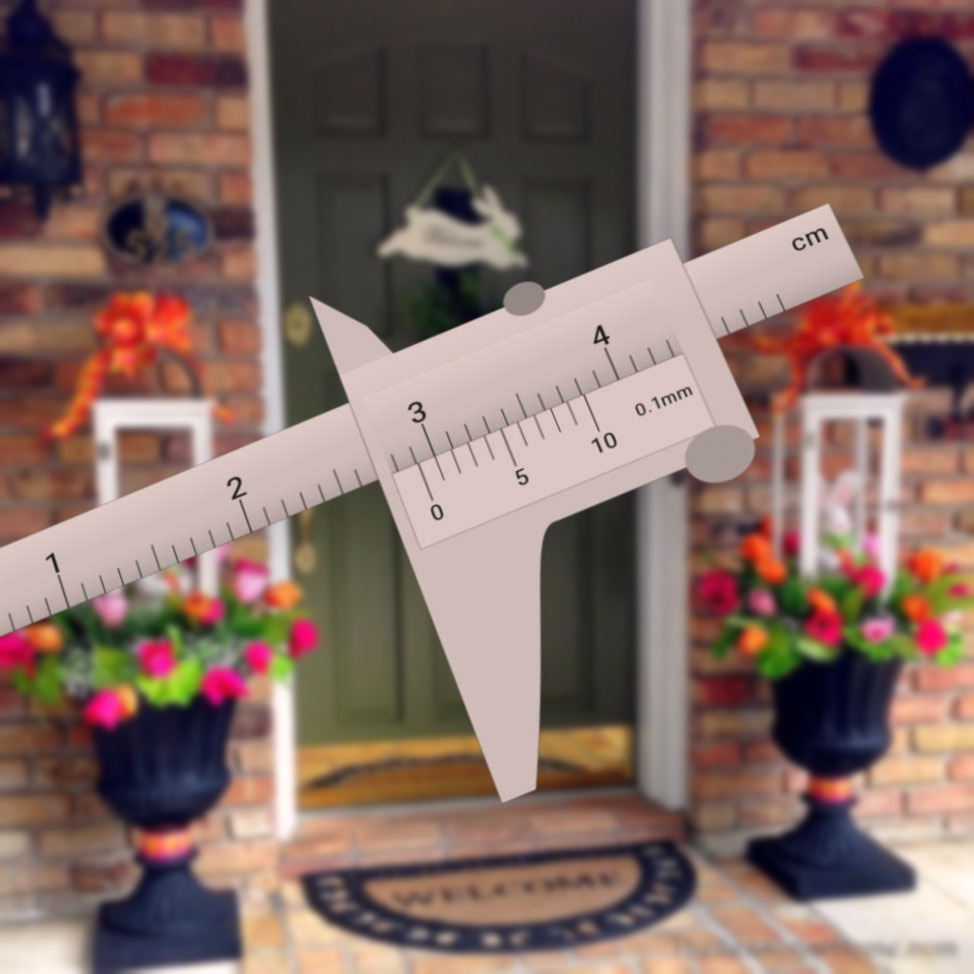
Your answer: 29.1,mm
